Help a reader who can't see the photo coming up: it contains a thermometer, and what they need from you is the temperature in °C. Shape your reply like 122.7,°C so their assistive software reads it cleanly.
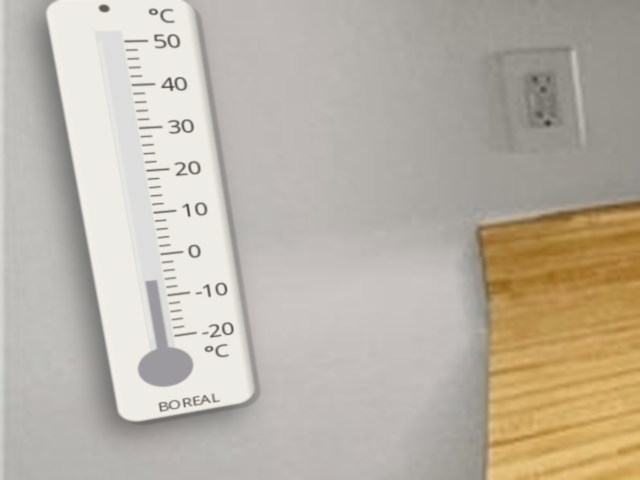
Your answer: -6,°C
